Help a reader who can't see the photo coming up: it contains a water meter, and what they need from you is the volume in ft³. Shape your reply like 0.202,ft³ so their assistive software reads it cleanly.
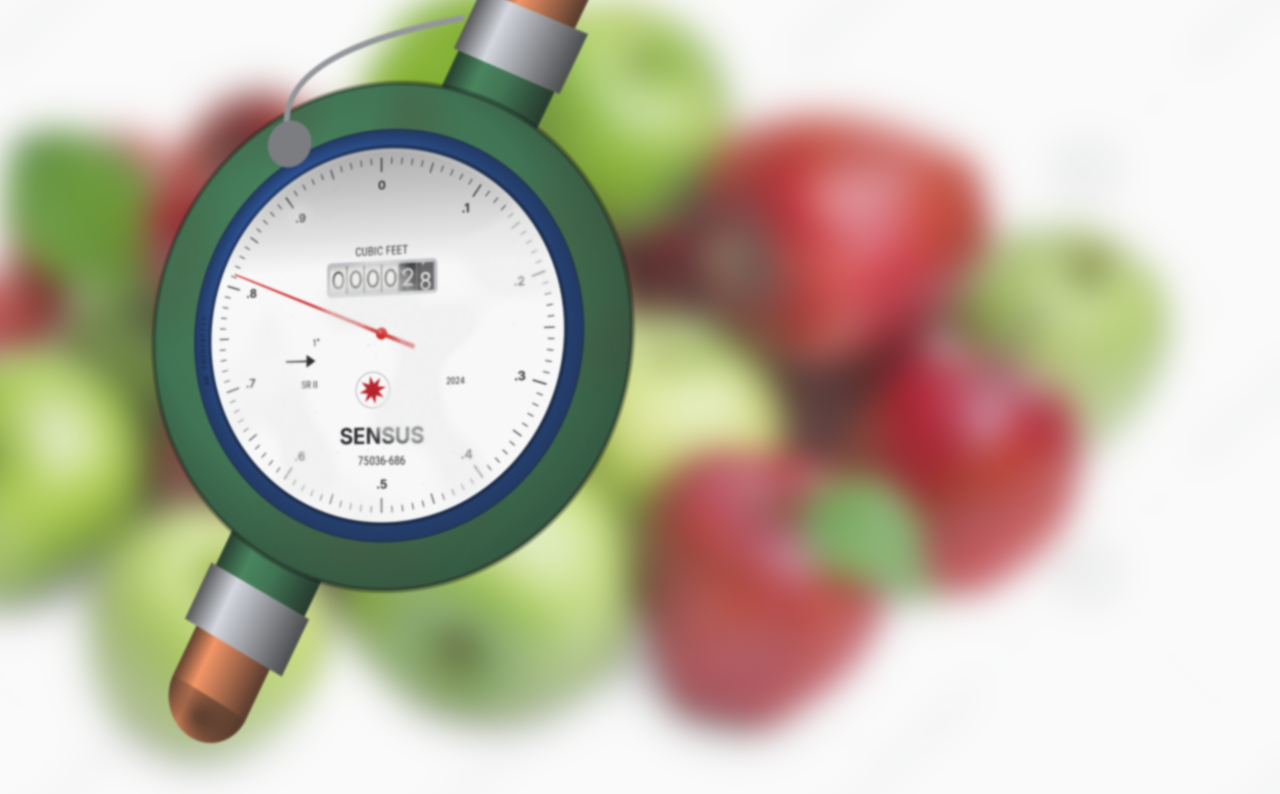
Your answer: 27.81,ft³
